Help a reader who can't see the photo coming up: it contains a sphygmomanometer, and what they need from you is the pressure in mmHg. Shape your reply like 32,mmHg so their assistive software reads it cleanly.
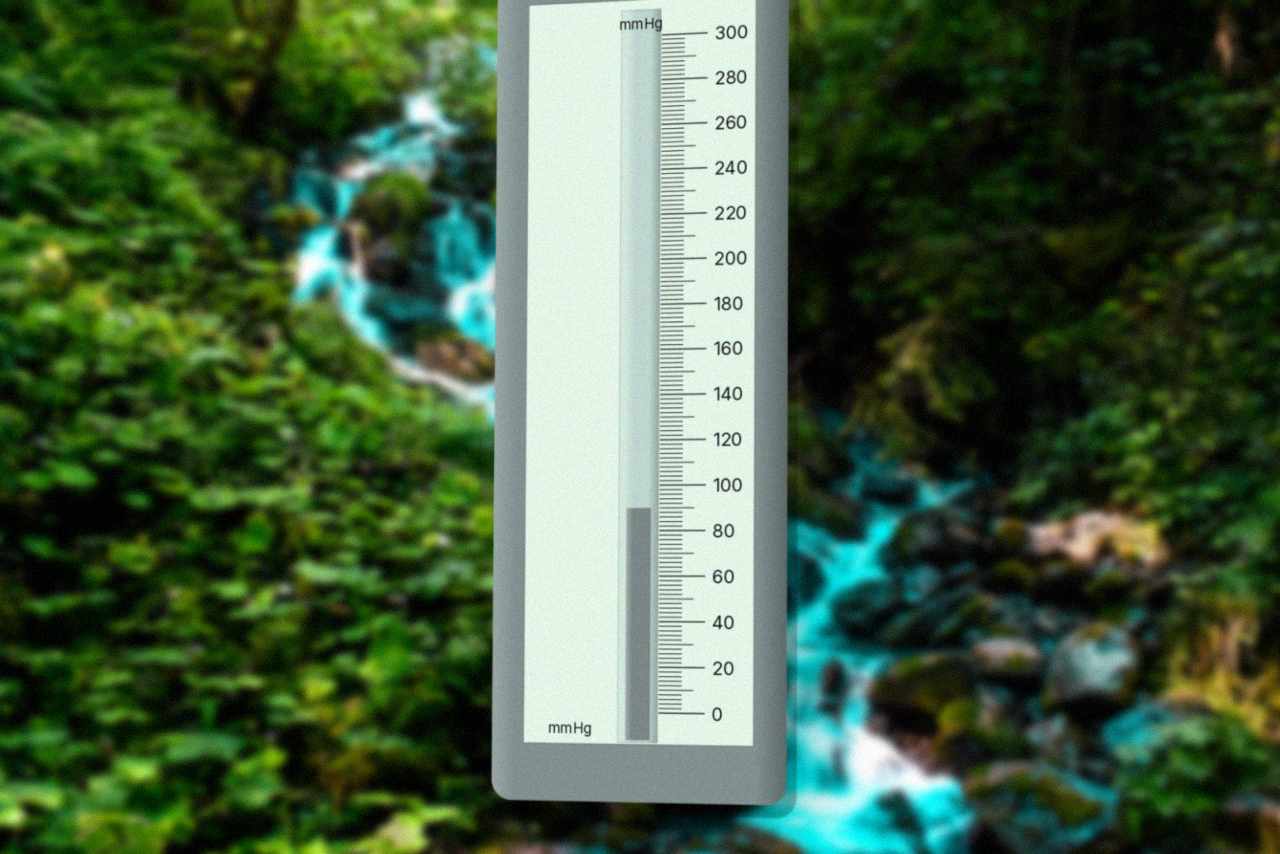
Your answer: 90,mmHg
